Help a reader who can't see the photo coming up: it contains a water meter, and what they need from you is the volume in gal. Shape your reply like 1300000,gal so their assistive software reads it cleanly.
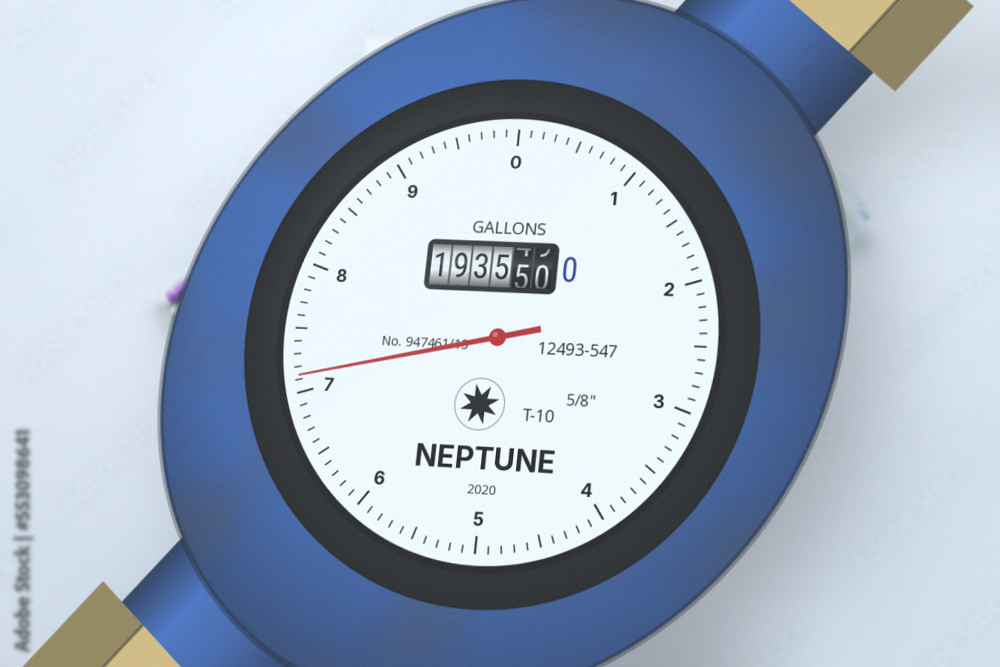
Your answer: 1935497.1,gal
